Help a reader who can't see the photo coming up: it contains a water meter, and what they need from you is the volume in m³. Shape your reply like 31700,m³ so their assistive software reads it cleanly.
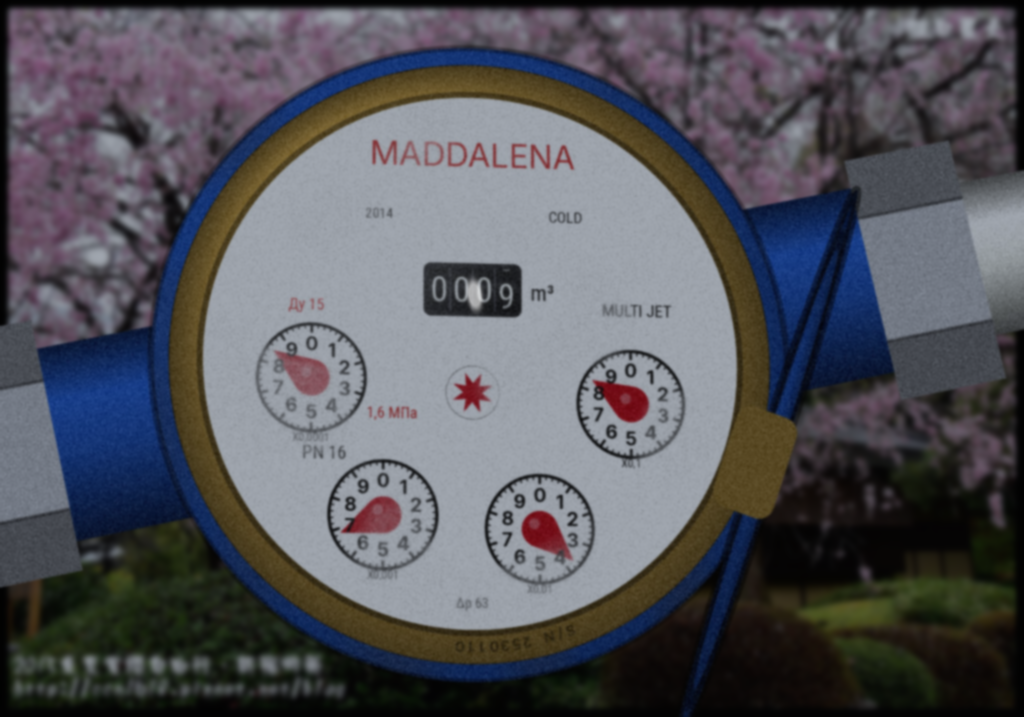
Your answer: 8.8368,m³
